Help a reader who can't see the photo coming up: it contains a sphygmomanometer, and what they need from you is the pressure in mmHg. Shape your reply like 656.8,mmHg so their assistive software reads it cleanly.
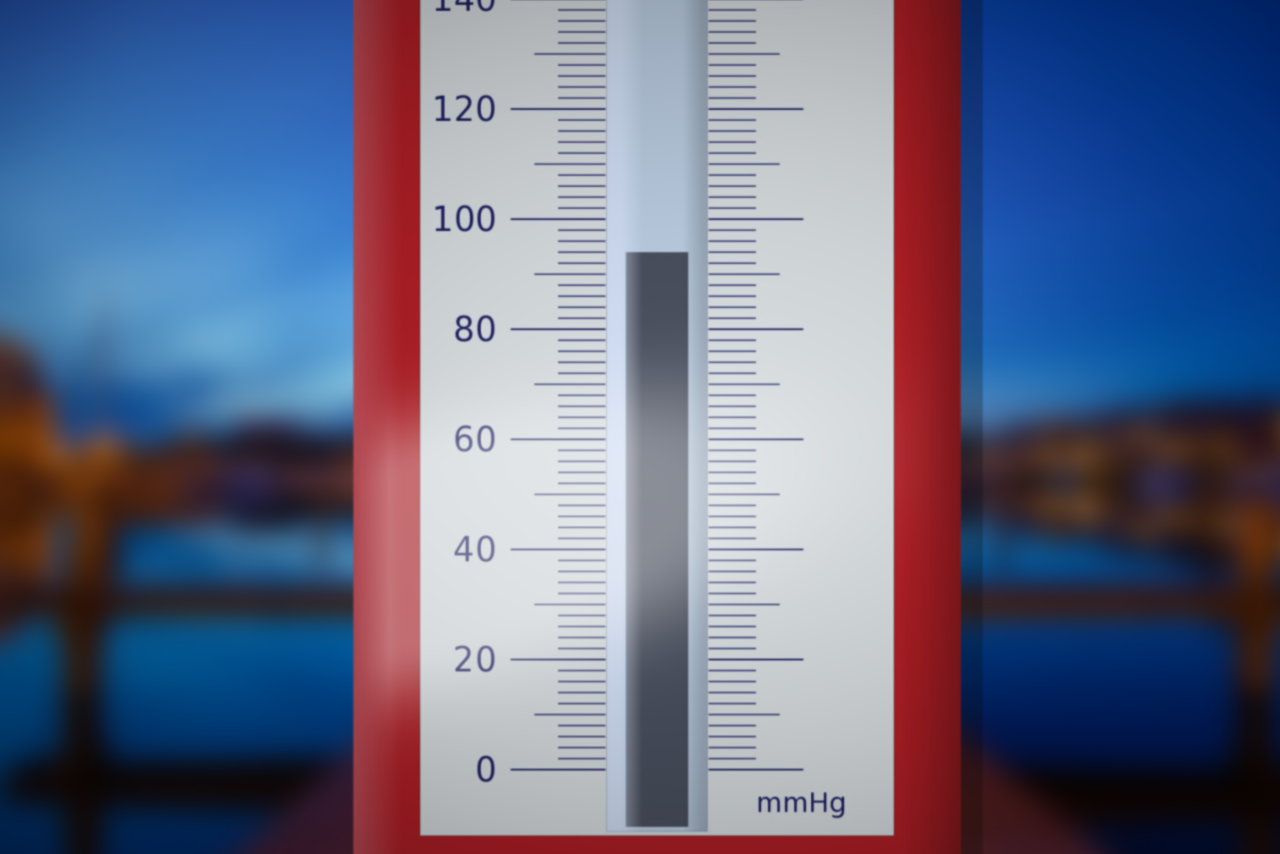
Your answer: 94,mmHg
